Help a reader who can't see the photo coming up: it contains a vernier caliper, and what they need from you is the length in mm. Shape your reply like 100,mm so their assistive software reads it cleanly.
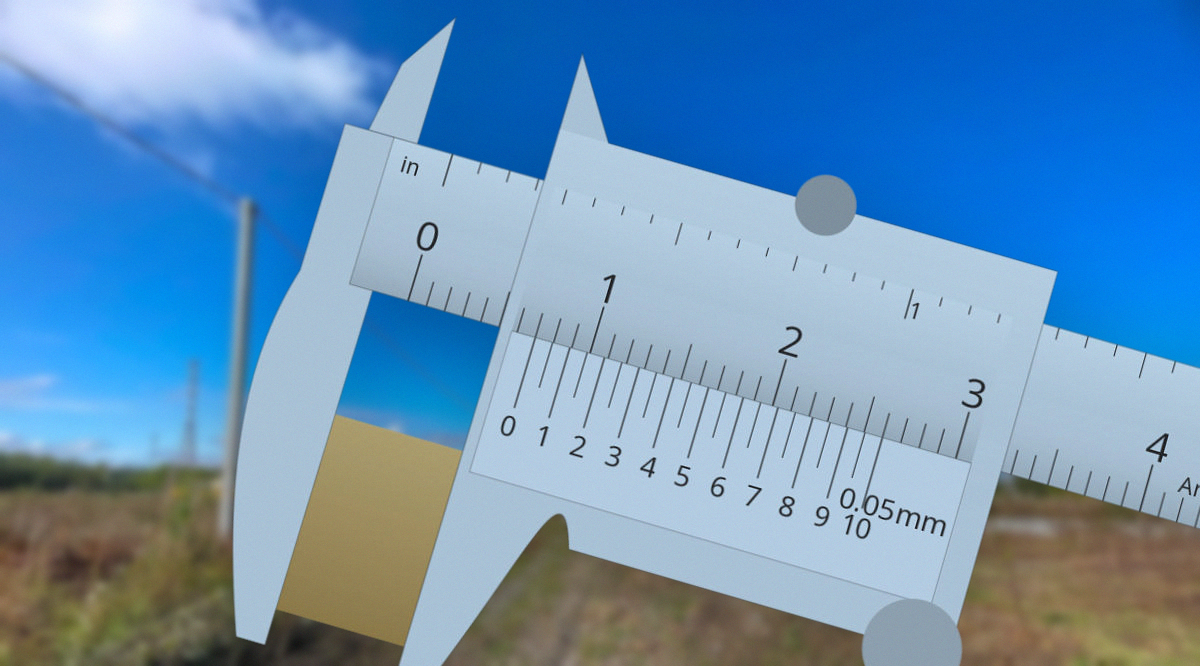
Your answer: 7.0,mm
